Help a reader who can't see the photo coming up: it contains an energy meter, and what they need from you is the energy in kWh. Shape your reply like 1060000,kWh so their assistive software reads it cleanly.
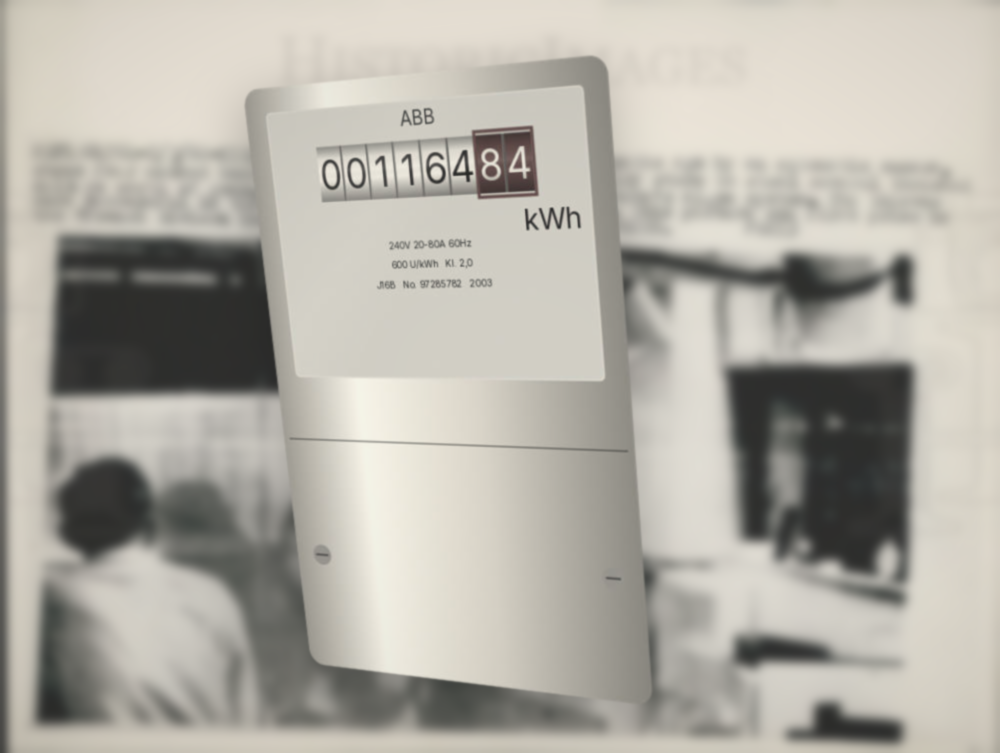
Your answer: 1164.84,kWh
